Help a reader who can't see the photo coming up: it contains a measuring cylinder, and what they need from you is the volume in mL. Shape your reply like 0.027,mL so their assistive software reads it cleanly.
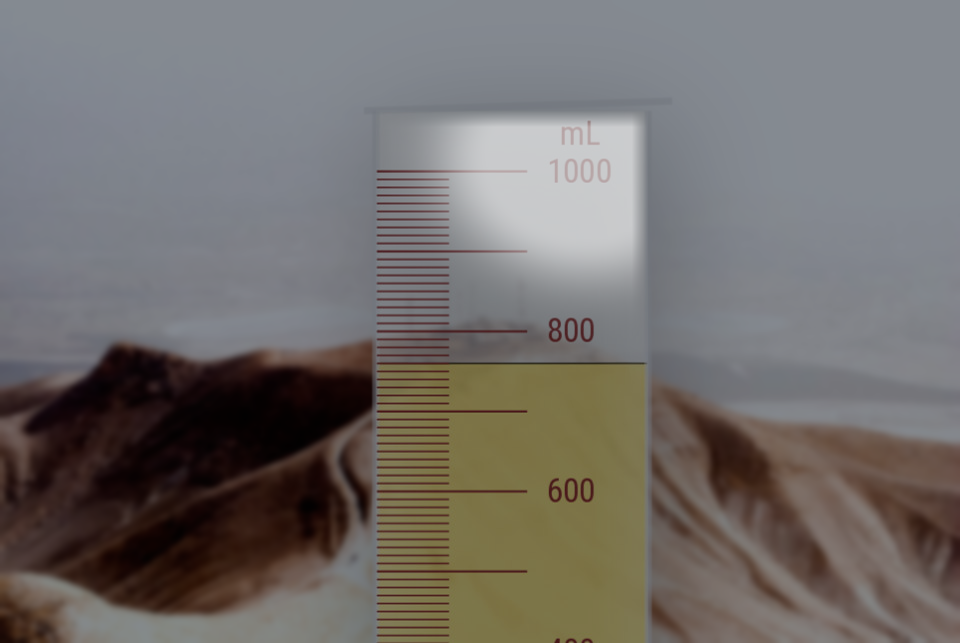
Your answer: 760,mL
